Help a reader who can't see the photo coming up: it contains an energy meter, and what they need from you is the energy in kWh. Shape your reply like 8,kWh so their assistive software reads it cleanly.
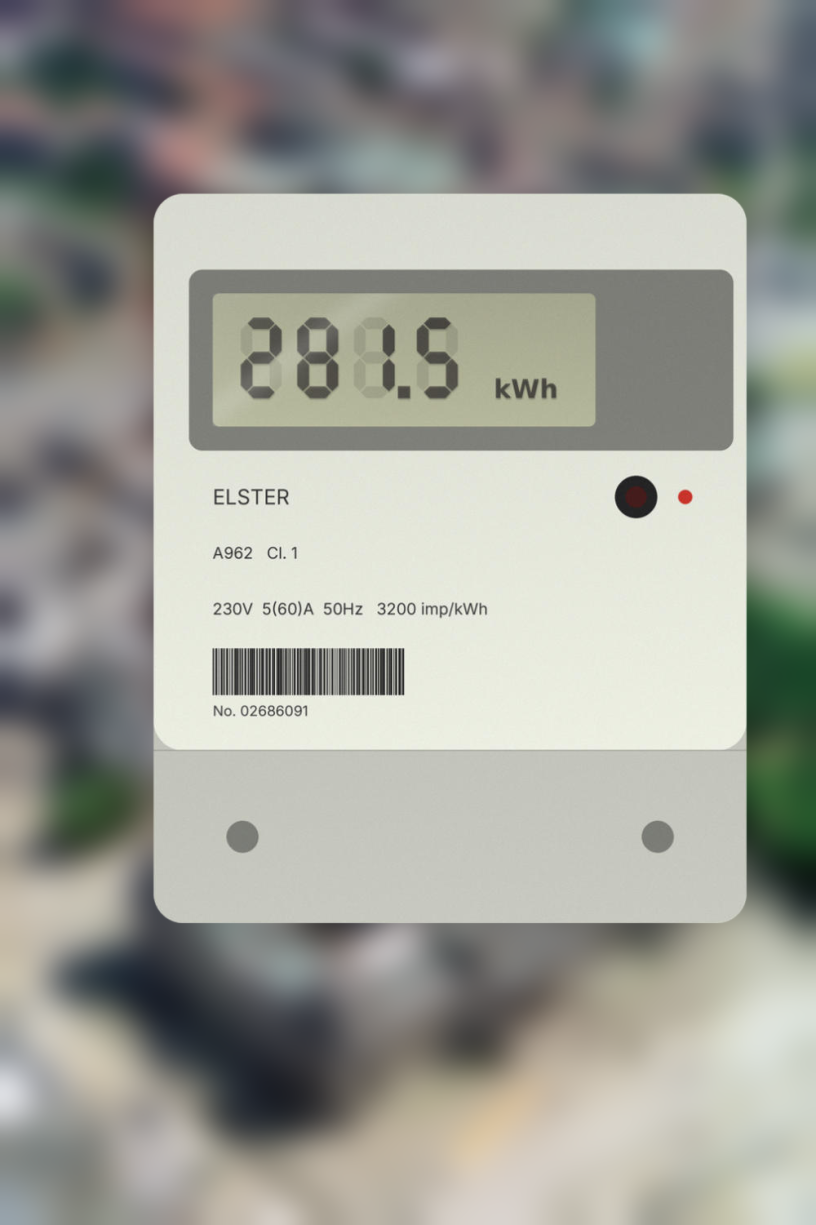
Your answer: 281.5,kWh
